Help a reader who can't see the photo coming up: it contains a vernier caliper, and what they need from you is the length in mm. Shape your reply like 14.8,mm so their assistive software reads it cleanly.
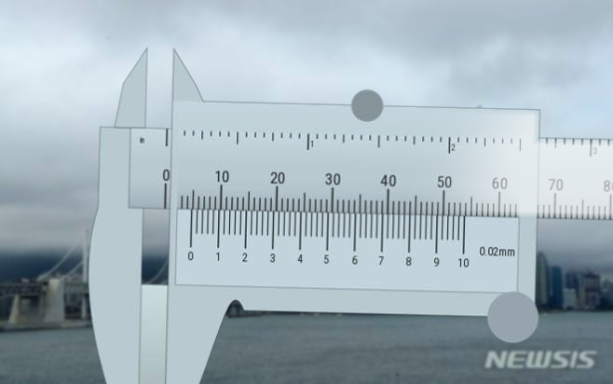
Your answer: 4.8,mm
